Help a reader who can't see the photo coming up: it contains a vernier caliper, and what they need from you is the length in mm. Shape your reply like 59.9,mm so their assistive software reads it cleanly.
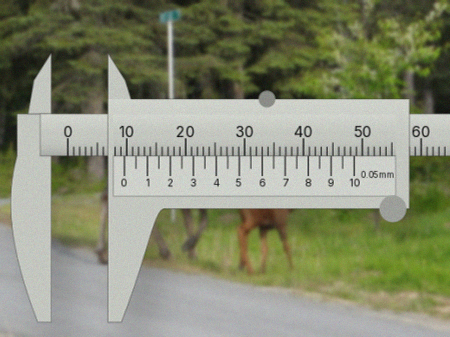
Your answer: 9.6,mm
